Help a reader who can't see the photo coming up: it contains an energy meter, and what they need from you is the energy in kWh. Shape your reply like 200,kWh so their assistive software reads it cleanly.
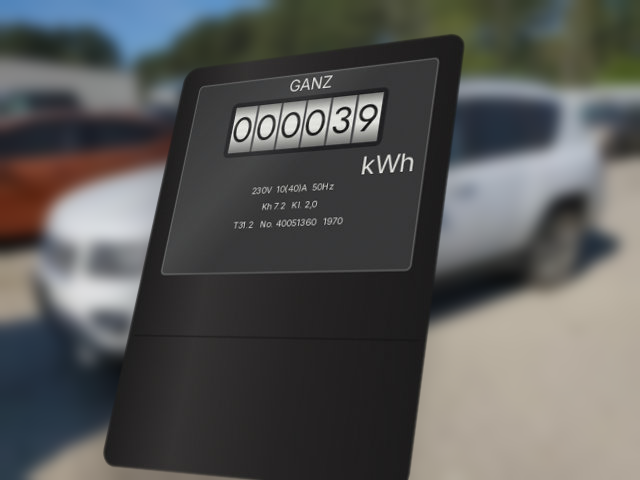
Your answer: 39,kWh
